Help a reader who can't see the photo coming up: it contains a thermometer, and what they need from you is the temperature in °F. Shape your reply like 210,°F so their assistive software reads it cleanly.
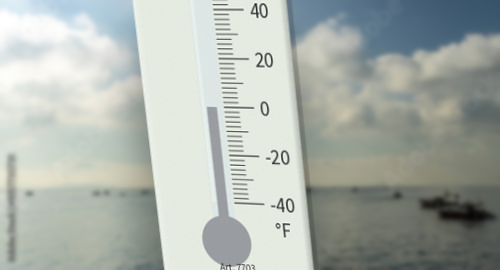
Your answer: 0,°F
